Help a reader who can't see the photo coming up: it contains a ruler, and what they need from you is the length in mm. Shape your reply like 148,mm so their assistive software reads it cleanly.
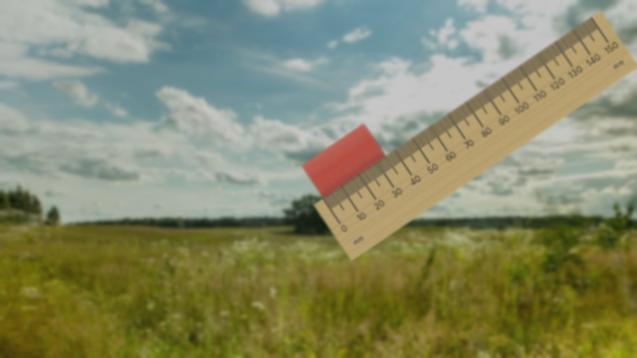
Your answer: 35,mm
